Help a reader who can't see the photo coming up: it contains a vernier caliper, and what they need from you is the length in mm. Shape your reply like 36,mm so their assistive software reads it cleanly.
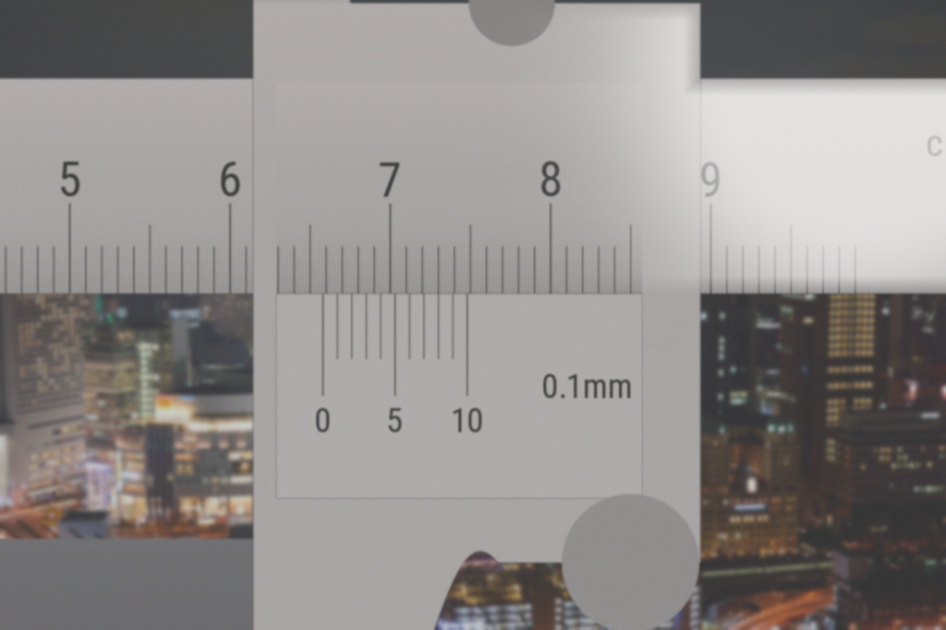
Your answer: 65.8,mm
